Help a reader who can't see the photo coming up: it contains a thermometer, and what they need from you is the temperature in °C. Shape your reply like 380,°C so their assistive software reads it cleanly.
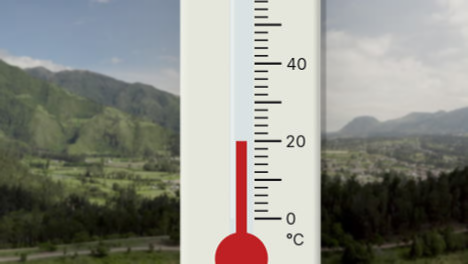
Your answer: 20,°C
